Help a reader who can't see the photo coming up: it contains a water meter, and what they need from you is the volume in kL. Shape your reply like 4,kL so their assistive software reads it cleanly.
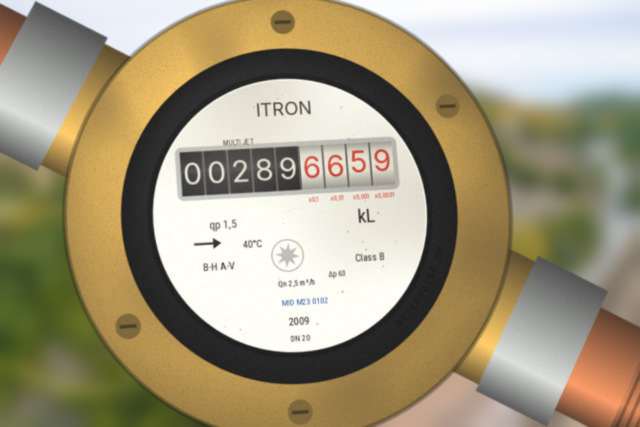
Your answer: 289.6659,kL
